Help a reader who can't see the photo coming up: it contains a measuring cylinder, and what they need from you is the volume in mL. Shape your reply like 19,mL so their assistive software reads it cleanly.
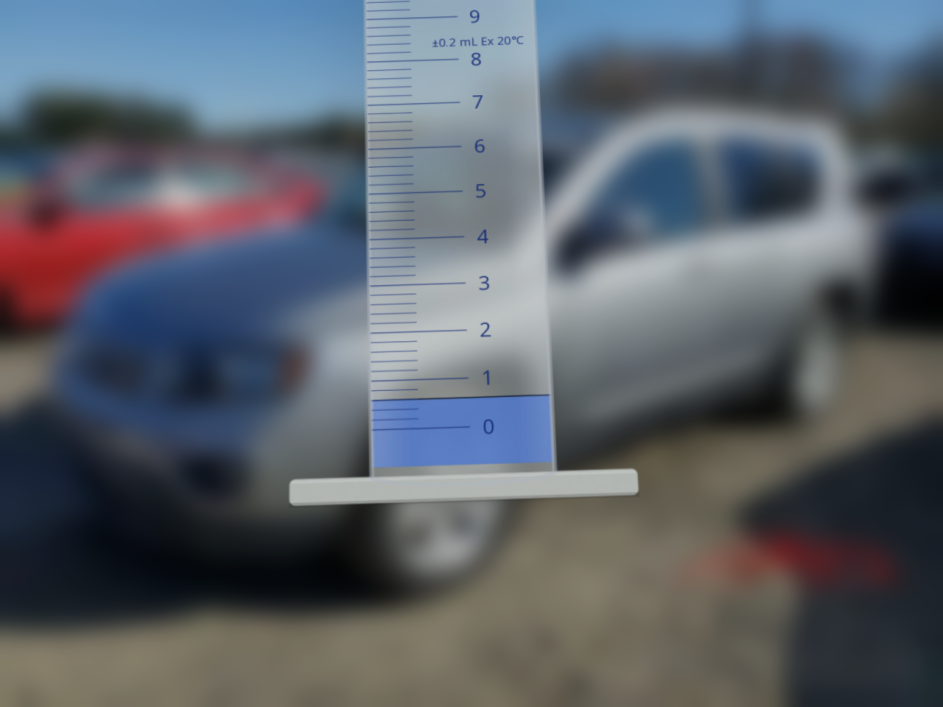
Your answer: 0.6,mL
